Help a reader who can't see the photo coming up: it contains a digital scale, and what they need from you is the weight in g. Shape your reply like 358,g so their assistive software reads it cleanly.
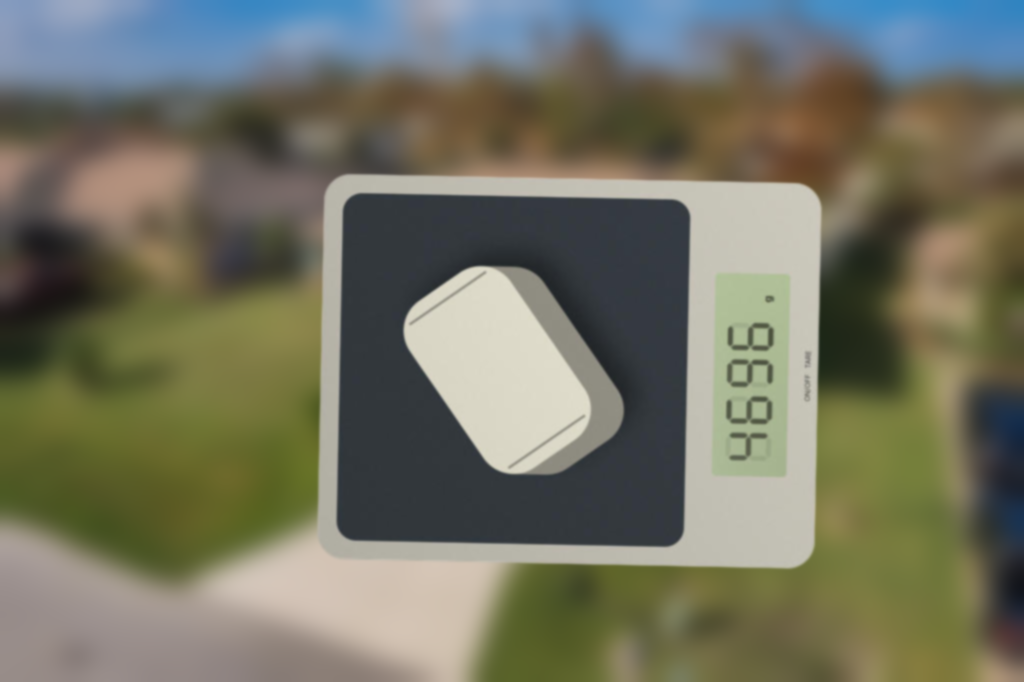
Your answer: 4696,g
